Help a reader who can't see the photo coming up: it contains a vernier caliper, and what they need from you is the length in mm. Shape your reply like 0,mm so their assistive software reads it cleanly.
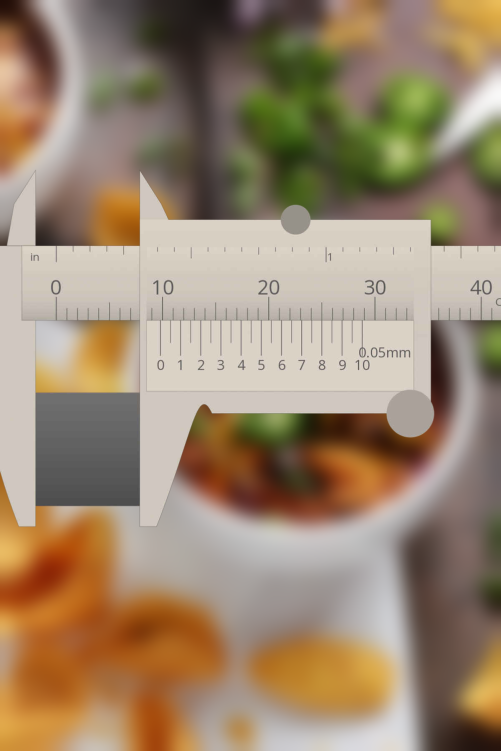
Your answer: 9.8,mm
